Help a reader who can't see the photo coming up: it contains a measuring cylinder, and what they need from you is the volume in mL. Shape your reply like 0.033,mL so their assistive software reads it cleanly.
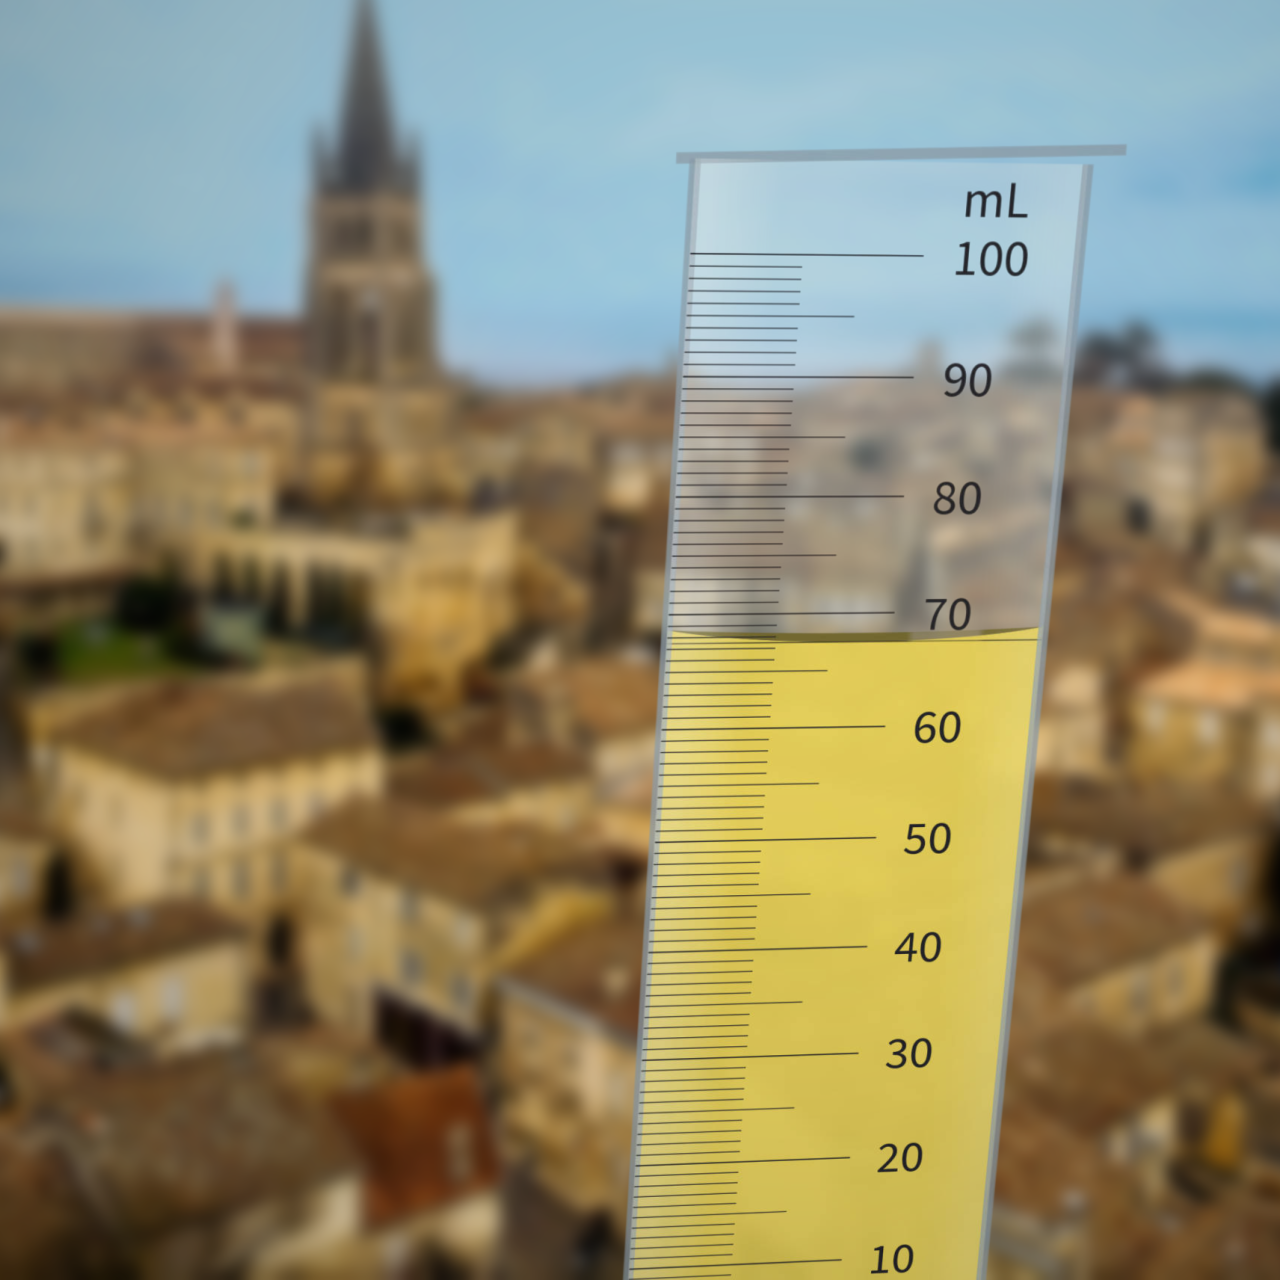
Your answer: 67.5,mL
